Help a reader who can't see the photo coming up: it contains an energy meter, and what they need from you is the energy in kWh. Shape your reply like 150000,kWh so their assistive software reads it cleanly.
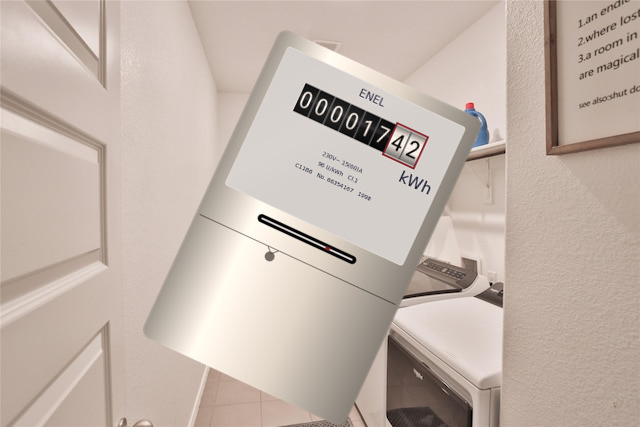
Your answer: 17.42,kWh
